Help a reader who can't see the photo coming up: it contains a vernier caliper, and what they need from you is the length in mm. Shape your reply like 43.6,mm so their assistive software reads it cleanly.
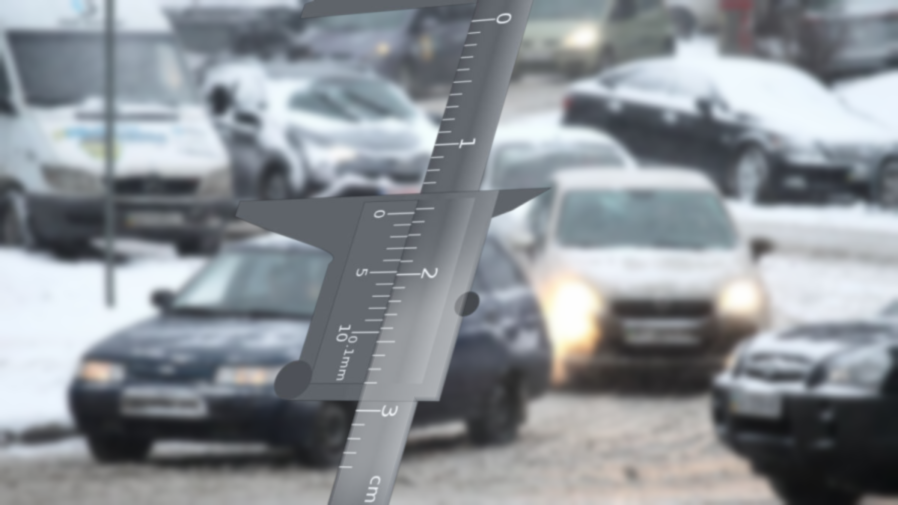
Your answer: 15.3,mm
